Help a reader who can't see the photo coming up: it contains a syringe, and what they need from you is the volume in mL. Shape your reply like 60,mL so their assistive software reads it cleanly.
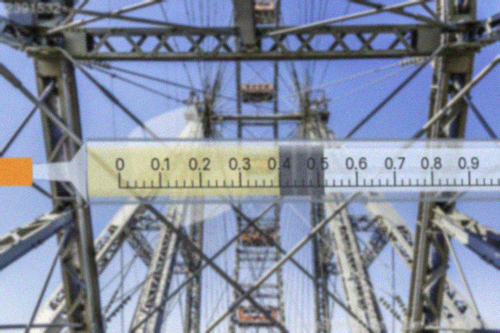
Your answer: 0.4,mL
